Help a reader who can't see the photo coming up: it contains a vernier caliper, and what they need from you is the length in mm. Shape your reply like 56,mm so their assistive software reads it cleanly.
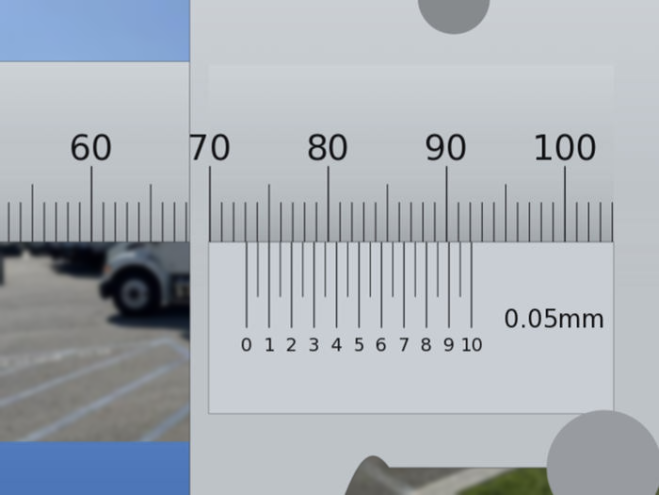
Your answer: 73.1,mm
